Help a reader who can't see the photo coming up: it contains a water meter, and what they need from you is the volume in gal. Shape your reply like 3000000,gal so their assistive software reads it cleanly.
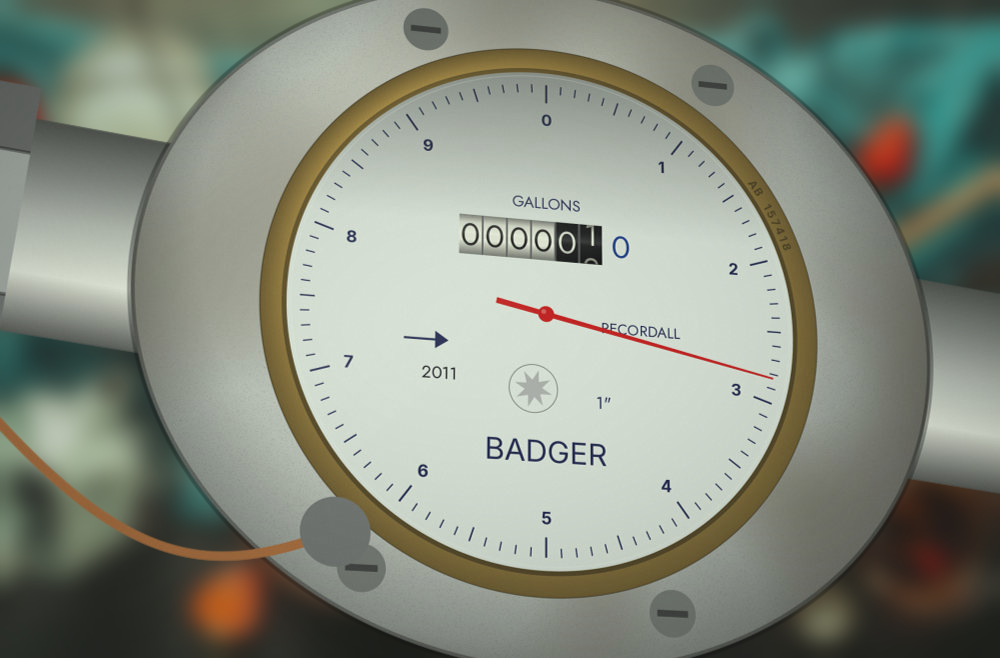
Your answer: 12.8,gal
